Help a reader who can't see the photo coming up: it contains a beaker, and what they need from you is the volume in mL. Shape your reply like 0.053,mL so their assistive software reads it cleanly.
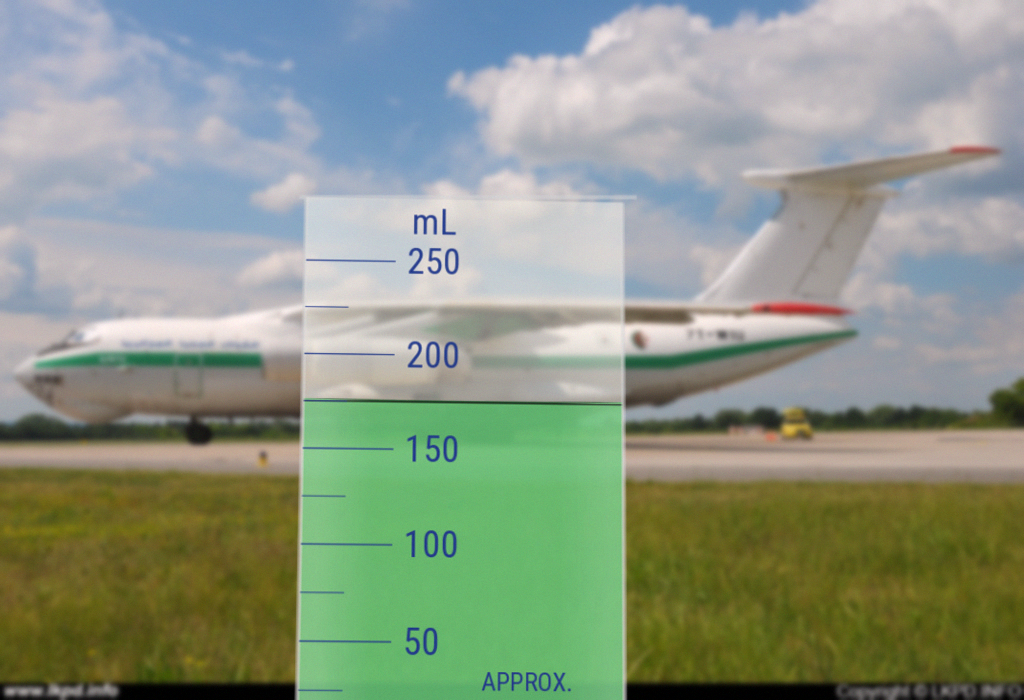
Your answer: 175,mL
